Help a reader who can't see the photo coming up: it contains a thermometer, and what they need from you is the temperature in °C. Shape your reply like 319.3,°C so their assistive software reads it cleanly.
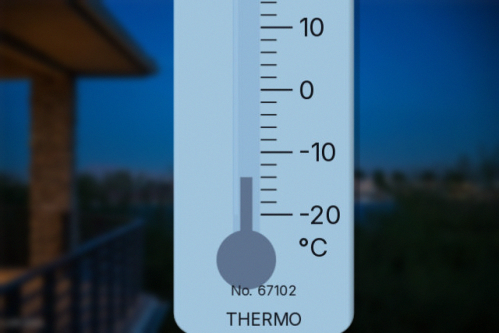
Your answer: -14,°C
